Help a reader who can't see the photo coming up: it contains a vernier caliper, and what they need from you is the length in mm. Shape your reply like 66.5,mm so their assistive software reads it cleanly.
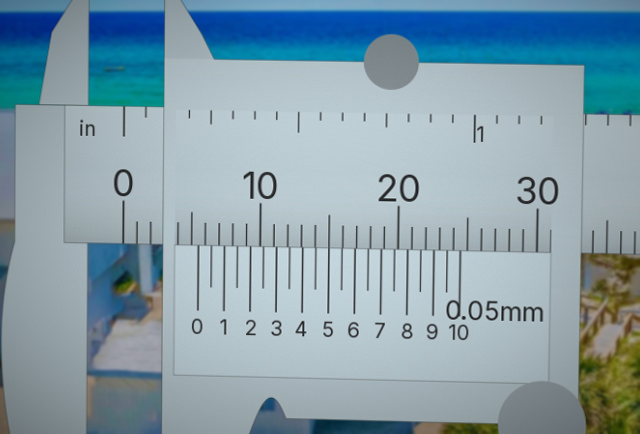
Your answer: 5.5,mm
